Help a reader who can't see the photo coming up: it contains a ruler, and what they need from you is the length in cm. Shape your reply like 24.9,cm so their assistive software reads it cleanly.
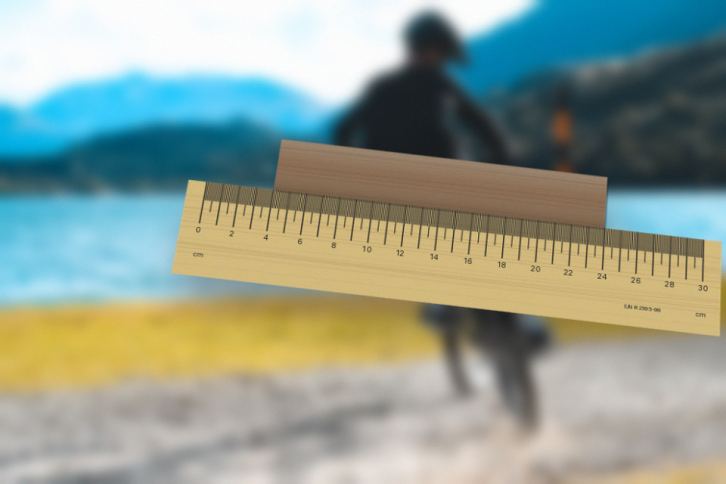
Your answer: 20,cm
